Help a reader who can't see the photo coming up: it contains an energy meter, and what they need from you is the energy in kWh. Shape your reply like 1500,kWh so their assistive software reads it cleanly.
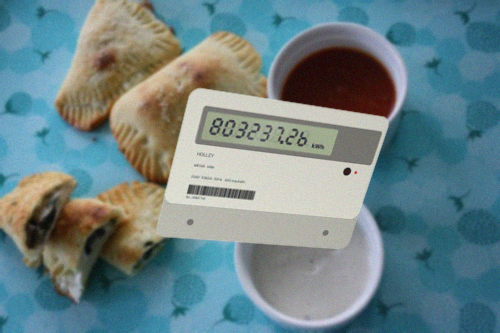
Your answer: 803237.26,kWh
